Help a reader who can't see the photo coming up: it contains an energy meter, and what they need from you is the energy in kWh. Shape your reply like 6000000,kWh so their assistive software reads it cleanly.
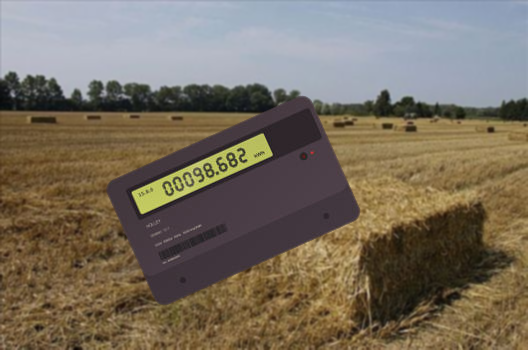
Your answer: 98.682,kWh
